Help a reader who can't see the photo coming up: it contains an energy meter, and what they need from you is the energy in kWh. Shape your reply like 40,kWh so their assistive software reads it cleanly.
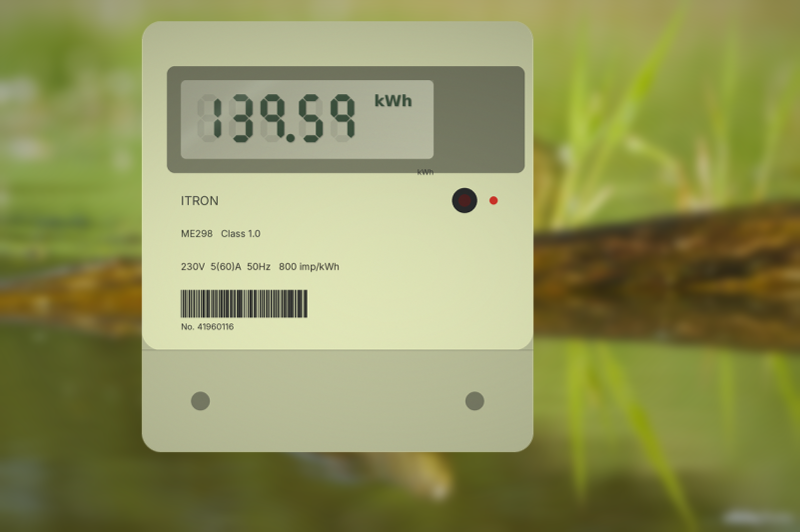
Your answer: 139.59,kWh
